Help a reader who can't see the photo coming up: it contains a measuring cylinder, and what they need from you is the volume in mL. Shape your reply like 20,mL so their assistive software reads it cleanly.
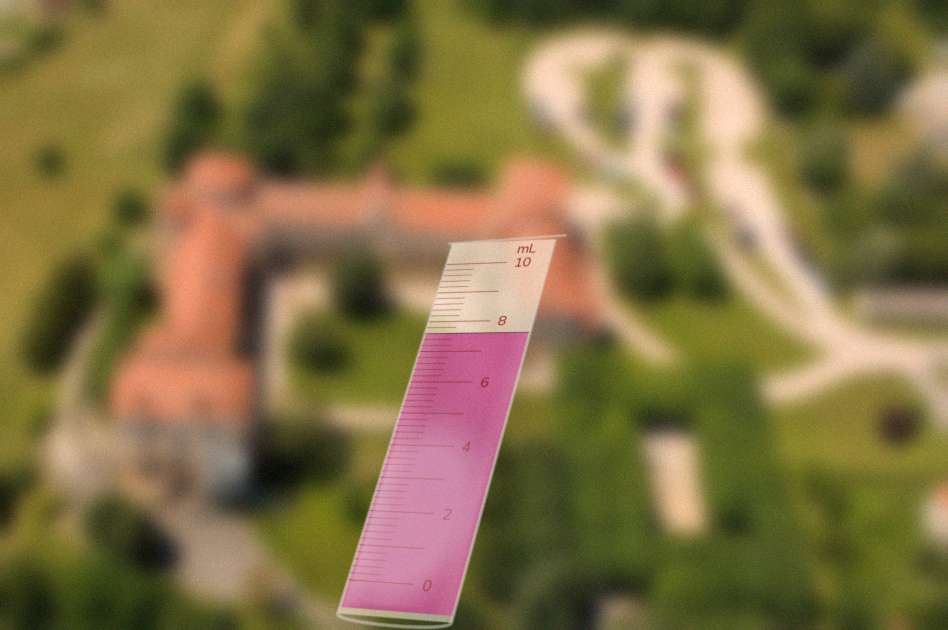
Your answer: 7.6,mL
